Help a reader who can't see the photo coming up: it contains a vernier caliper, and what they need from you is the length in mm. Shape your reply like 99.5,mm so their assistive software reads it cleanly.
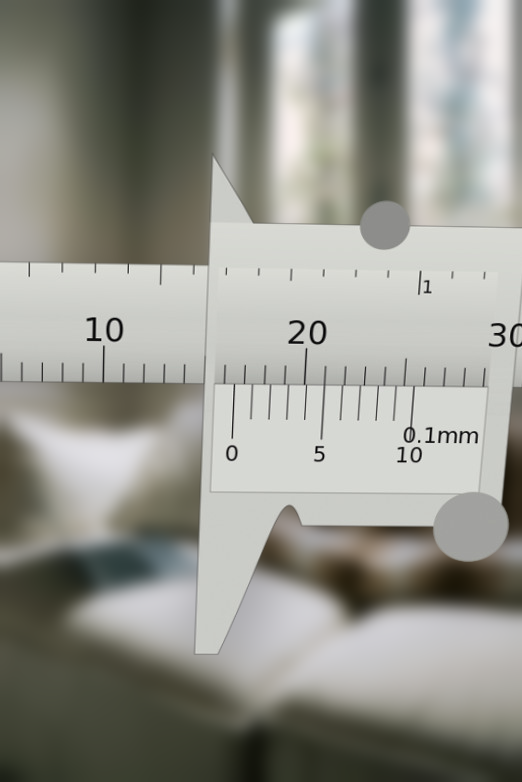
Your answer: 16.5,mm
